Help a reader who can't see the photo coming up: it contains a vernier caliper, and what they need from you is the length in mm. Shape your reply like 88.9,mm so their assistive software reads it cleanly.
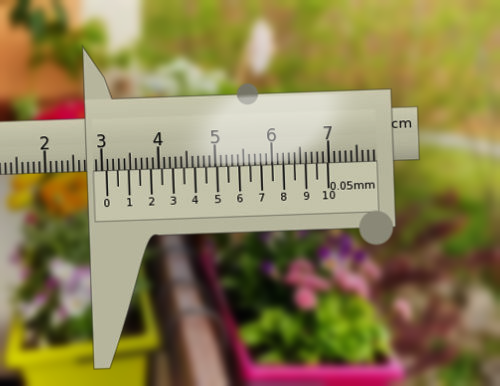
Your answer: 30.8,mm
